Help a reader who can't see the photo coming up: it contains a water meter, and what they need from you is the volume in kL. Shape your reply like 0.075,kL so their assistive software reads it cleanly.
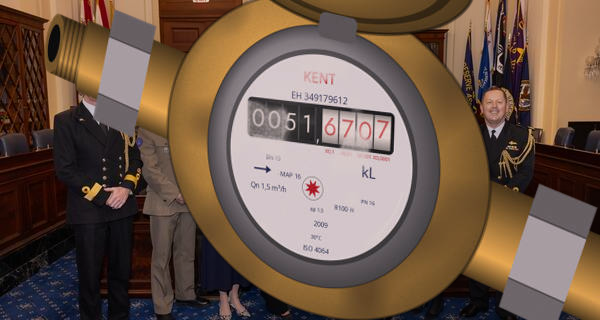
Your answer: 51.6707,kL
